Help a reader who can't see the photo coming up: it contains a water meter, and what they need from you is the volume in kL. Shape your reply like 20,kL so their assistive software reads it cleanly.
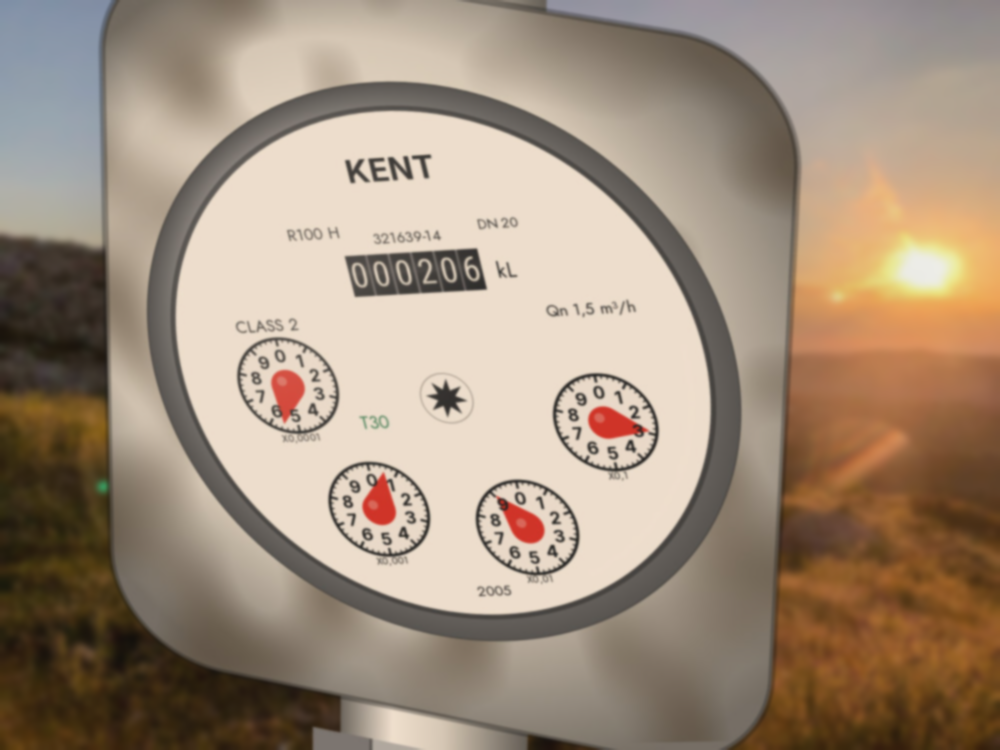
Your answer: 206.2905,kL
